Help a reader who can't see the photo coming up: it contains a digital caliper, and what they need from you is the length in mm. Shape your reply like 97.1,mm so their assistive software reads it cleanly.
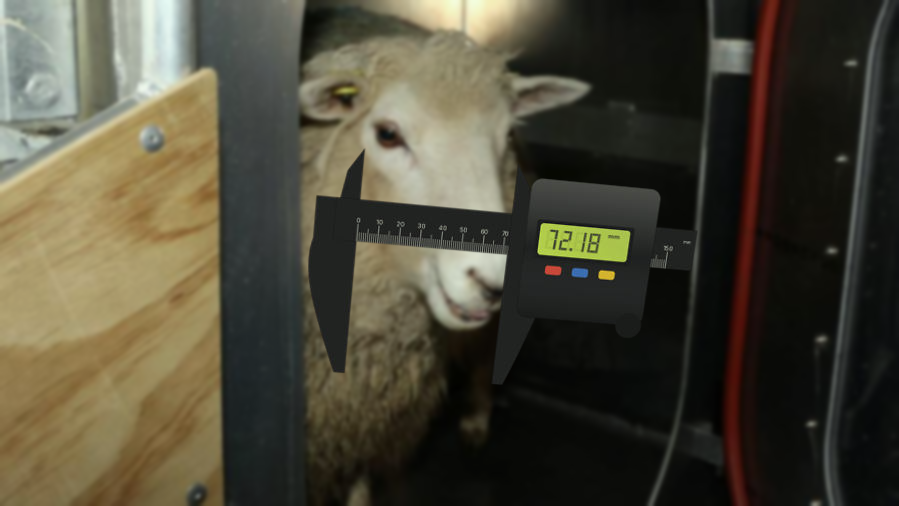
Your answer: 72.18,mm
